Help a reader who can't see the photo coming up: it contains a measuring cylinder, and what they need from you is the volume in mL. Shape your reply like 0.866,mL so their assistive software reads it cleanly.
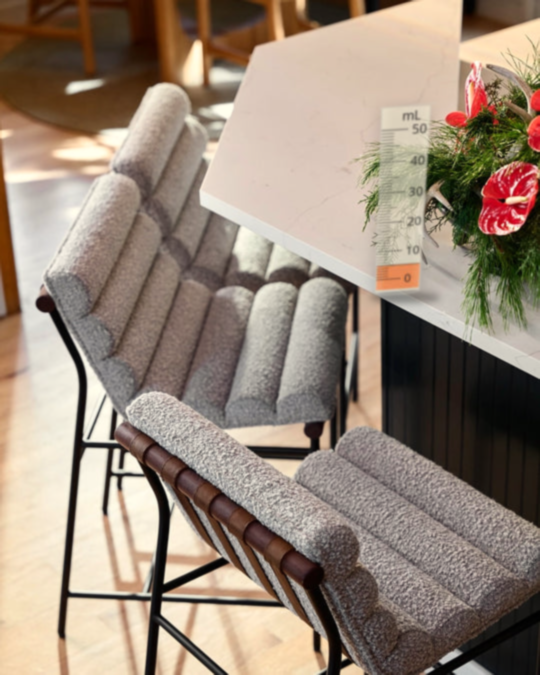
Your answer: 5,mL
